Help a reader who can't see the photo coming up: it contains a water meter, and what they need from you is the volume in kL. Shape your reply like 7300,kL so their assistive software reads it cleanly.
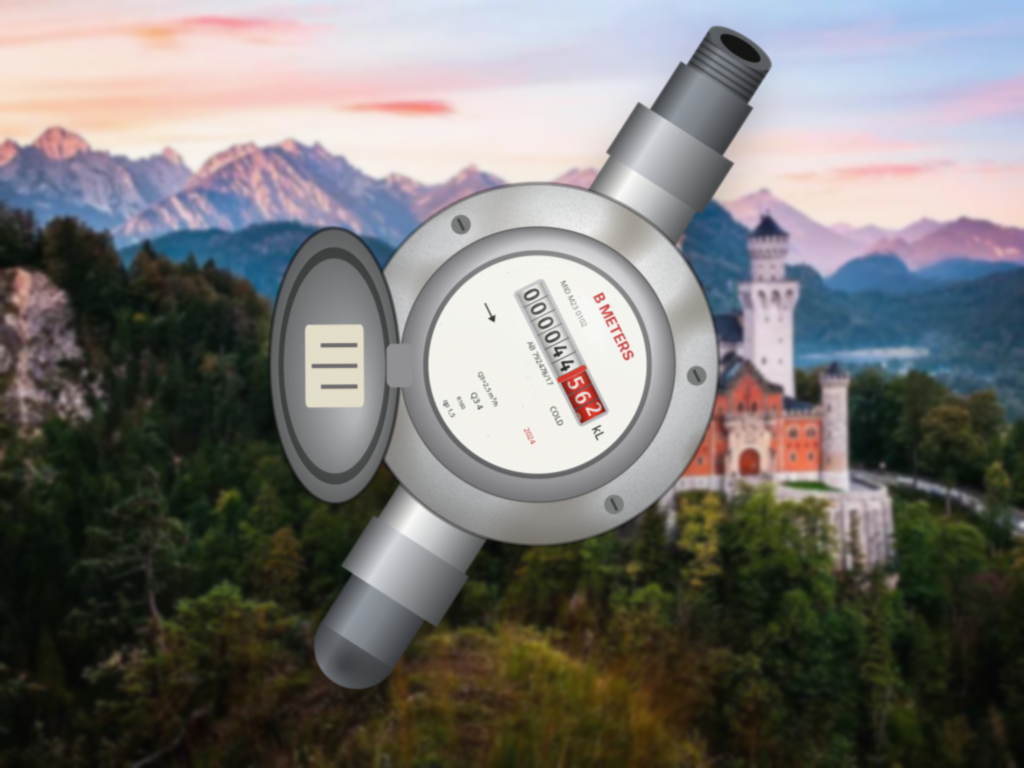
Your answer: 44.562,kL
